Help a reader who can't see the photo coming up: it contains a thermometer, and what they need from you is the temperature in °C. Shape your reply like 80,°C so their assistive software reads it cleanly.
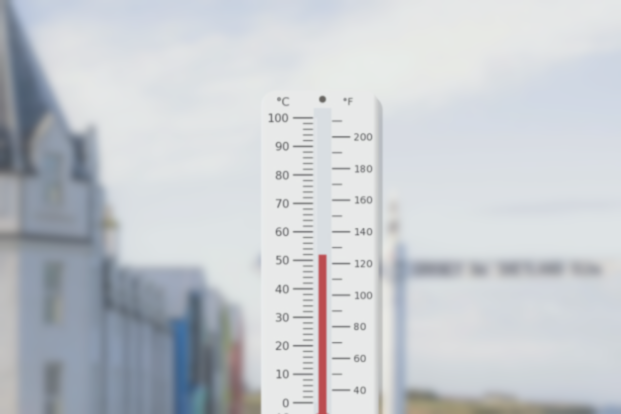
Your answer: 52,°C
